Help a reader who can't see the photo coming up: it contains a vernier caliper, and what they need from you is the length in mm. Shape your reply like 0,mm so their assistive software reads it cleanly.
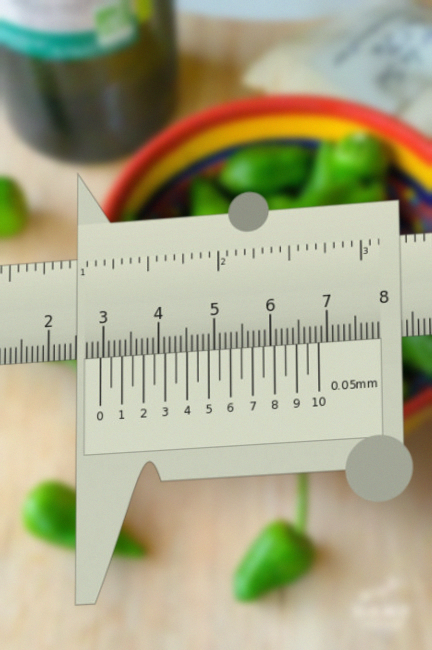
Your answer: 29.5,mm
